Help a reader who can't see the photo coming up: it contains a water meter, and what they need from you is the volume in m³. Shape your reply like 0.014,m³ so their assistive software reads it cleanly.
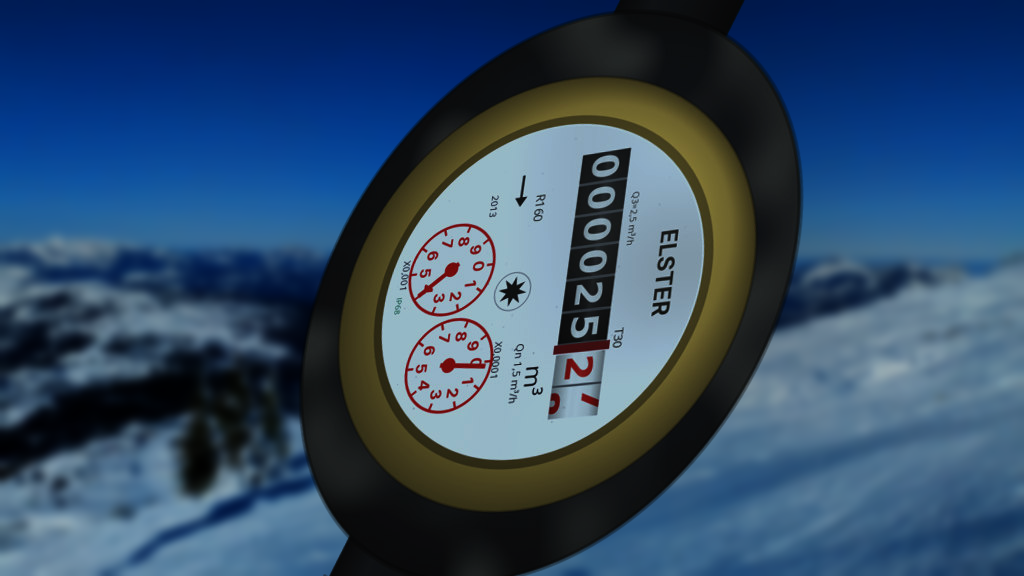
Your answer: 25.2740,m³
